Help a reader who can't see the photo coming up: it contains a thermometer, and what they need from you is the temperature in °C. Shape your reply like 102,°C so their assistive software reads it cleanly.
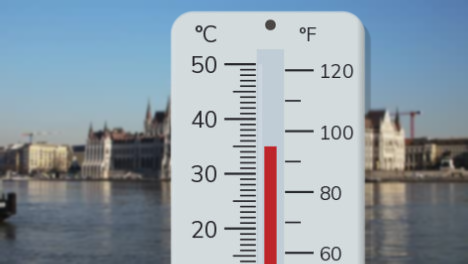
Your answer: 35,°C
